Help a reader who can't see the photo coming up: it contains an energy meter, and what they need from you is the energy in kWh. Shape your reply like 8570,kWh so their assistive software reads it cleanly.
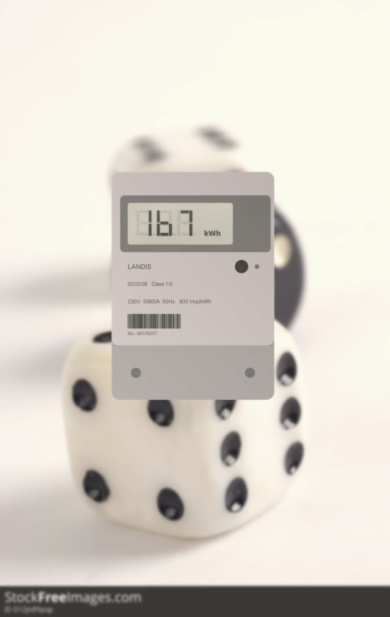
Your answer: 167,kWh
